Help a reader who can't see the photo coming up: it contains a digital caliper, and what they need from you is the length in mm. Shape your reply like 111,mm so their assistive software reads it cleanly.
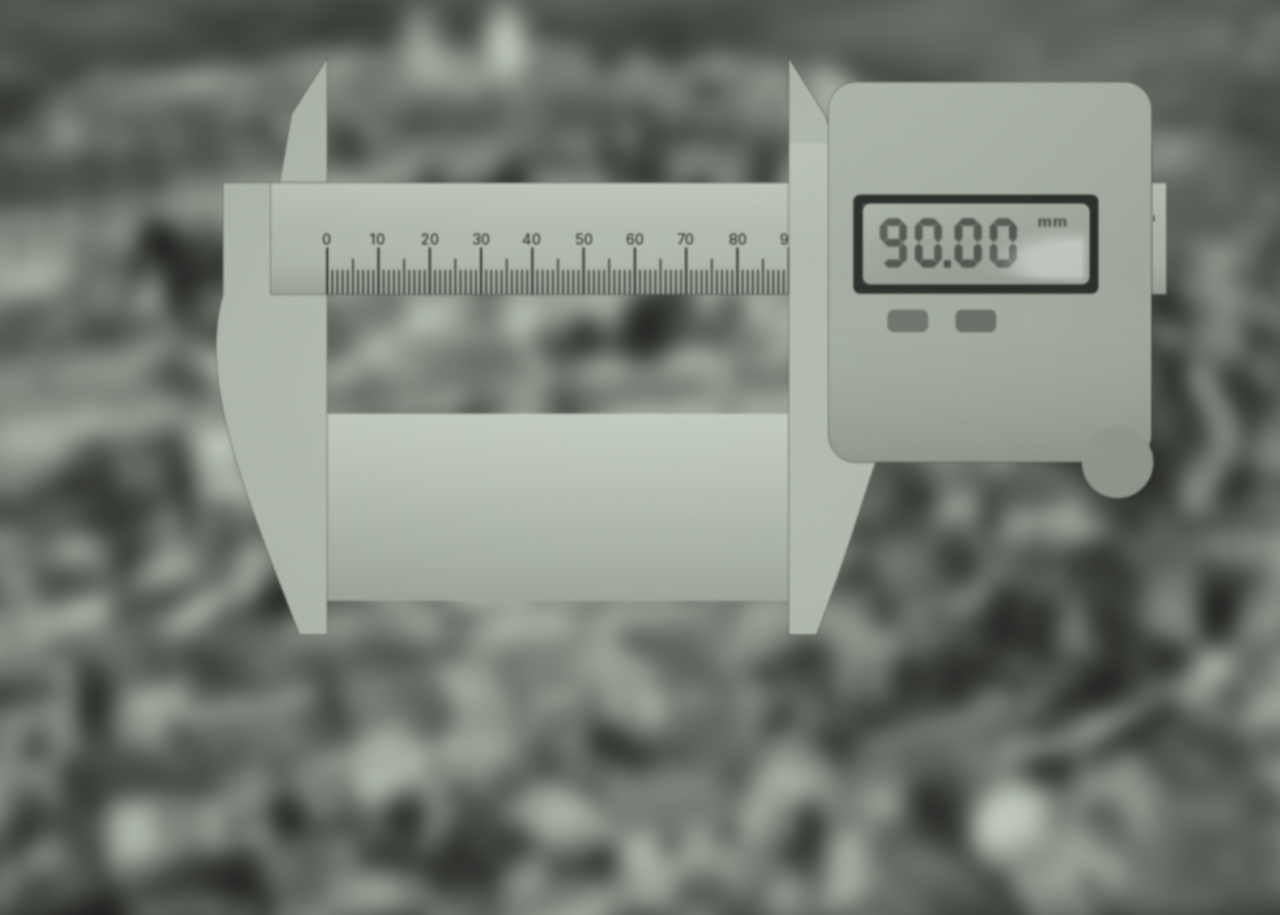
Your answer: 90.00,mm
